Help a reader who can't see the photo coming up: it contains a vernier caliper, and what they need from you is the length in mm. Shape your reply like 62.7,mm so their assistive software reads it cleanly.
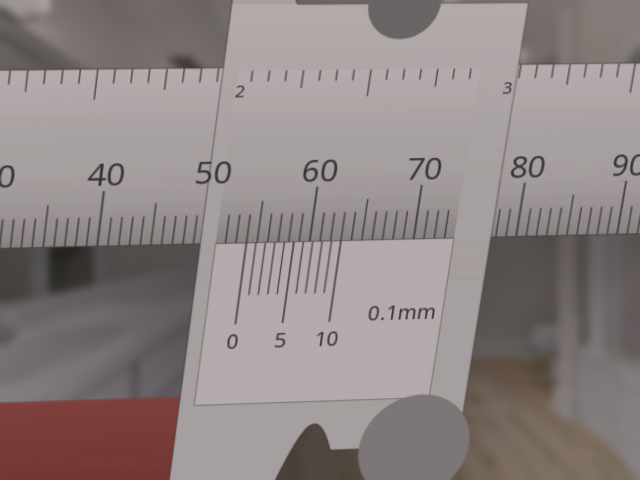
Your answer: 54.0,mm
